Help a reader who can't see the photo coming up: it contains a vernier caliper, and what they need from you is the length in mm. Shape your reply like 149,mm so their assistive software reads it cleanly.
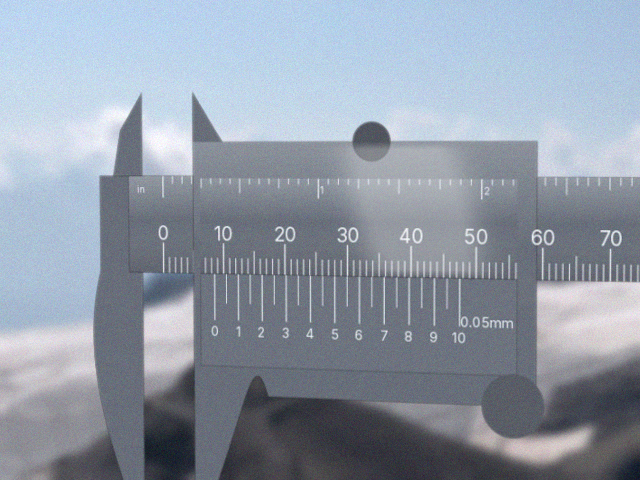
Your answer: 8.5,mm
